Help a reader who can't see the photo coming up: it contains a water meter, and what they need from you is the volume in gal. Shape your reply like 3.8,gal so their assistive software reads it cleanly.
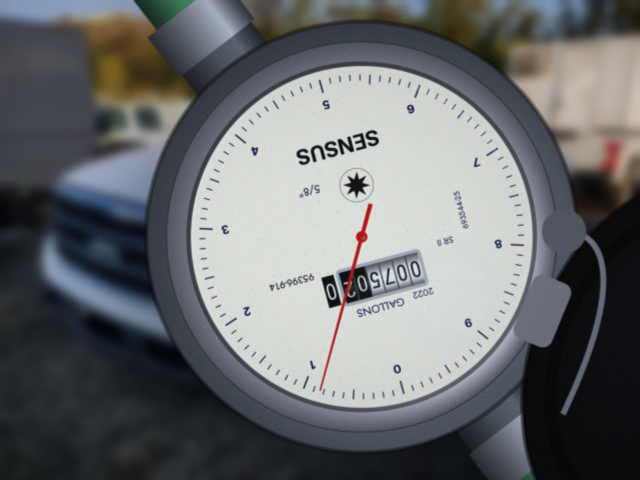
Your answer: 75020.8,gal
